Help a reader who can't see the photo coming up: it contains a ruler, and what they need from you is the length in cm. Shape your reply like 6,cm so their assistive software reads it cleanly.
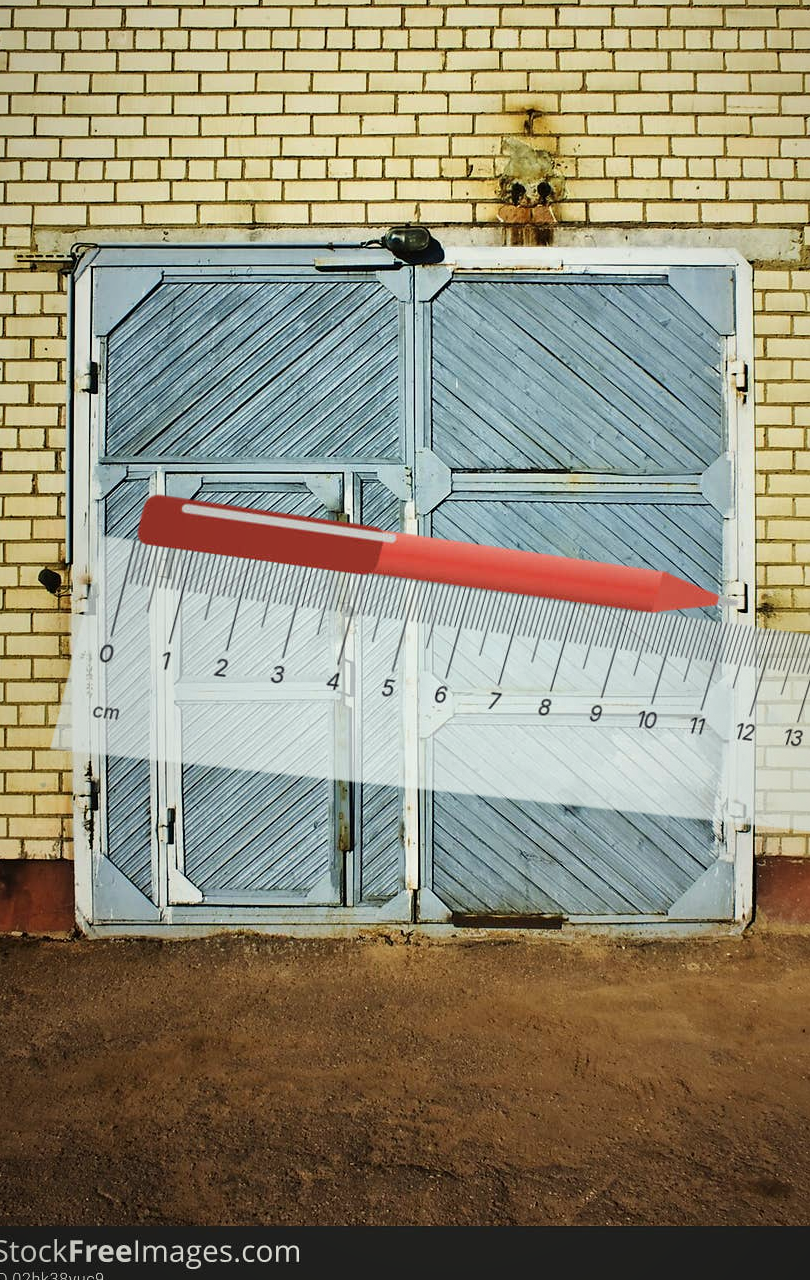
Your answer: 11.1,cm
